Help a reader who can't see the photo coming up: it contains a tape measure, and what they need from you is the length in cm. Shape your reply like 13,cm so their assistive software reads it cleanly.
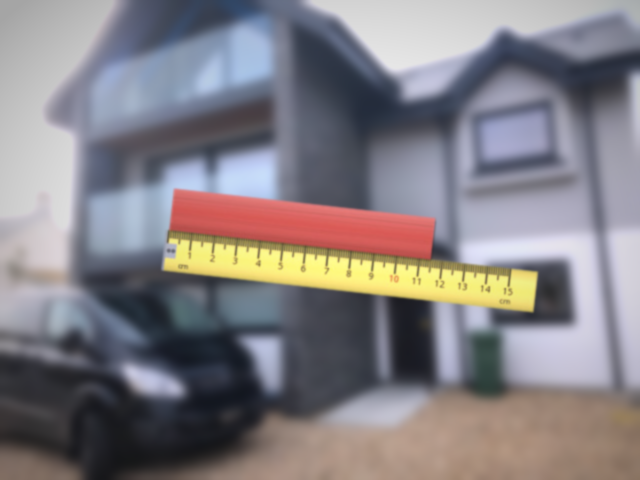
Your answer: 11.5,cm
